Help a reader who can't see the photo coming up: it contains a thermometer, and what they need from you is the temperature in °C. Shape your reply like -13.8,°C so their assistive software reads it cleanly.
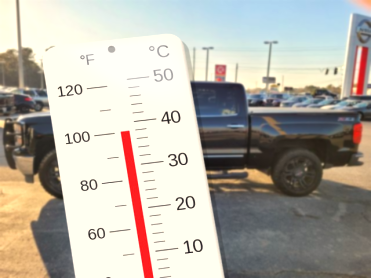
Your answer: 38,°C
